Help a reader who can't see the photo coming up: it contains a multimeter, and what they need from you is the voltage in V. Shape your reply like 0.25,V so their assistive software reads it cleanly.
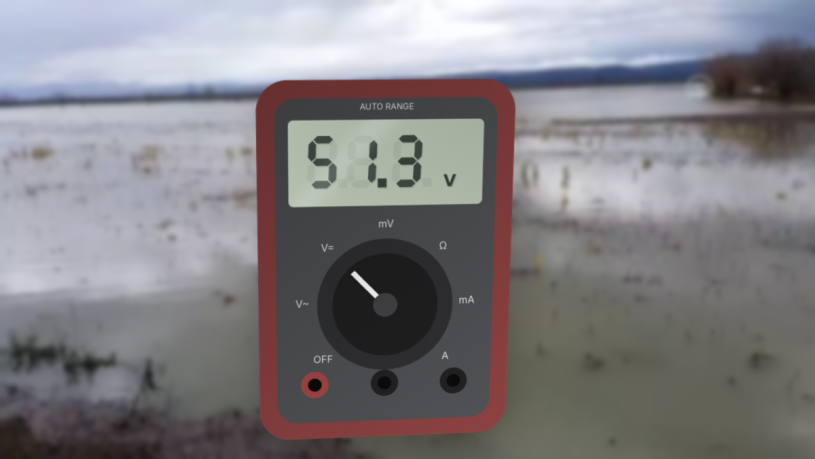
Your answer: 51.3,V
